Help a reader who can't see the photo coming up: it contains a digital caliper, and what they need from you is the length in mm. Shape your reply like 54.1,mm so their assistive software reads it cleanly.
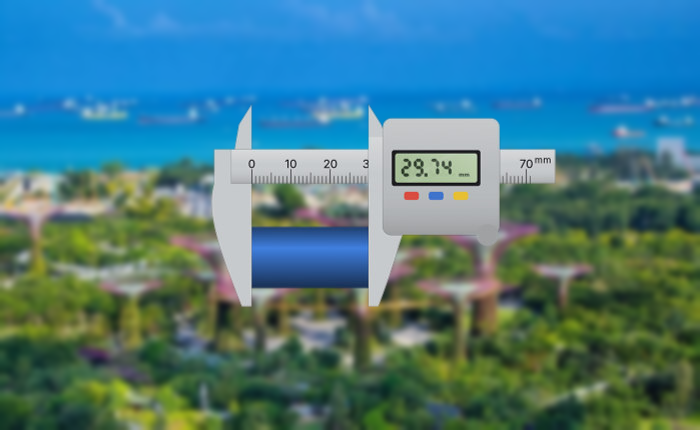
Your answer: 29.74,mm
